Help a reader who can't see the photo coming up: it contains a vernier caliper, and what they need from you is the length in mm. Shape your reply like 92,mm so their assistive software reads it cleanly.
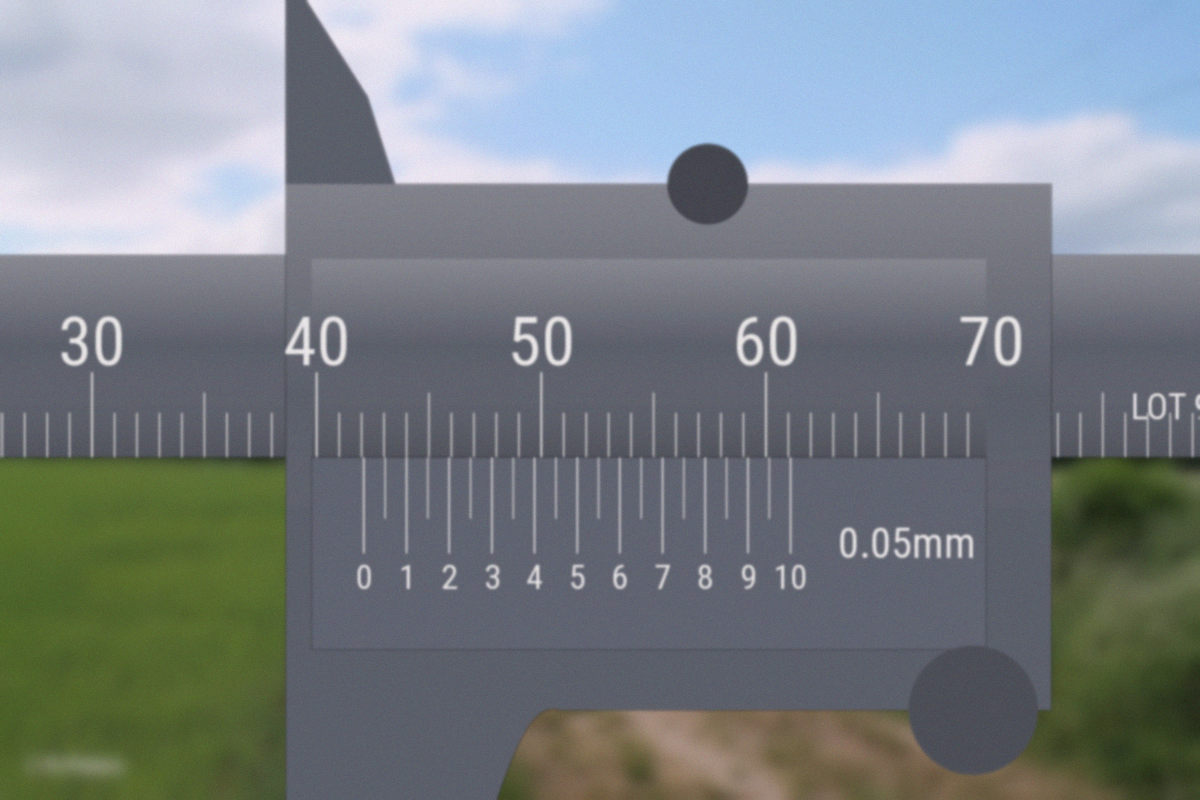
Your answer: 42.1,mm
